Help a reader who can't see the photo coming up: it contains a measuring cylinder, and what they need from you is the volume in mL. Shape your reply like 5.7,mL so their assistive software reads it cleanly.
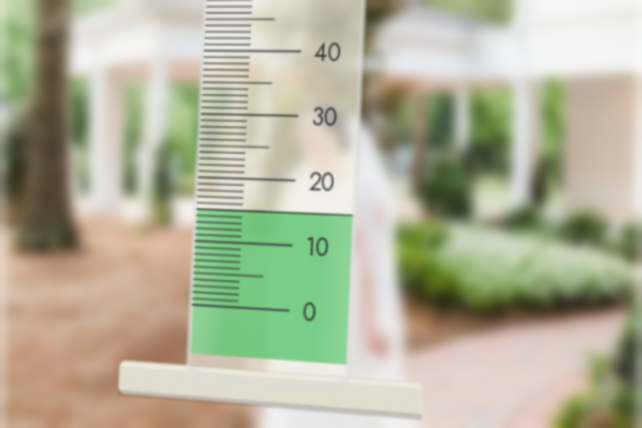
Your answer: 15,mL
